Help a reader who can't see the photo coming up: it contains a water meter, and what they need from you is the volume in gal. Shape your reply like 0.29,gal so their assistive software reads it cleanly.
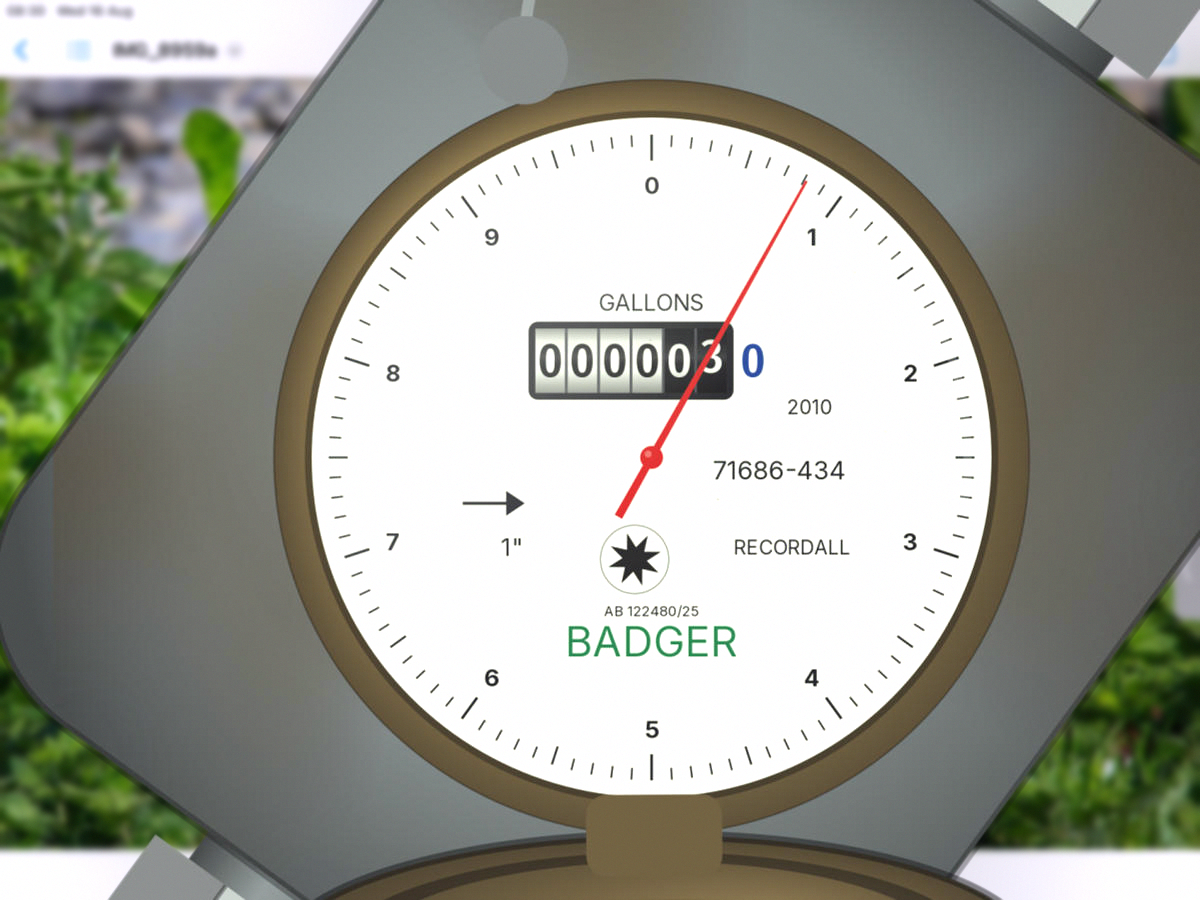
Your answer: 30.8,gal
